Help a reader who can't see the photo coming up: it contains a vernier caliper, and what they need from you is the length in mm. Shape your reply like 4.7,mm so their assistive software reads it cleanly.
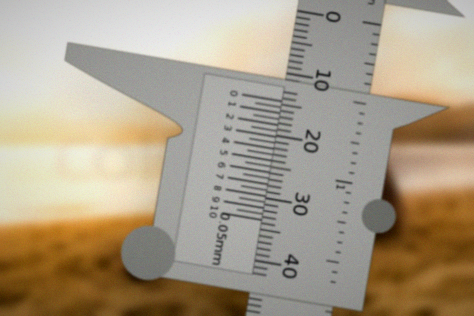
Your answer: 14.5,mm
